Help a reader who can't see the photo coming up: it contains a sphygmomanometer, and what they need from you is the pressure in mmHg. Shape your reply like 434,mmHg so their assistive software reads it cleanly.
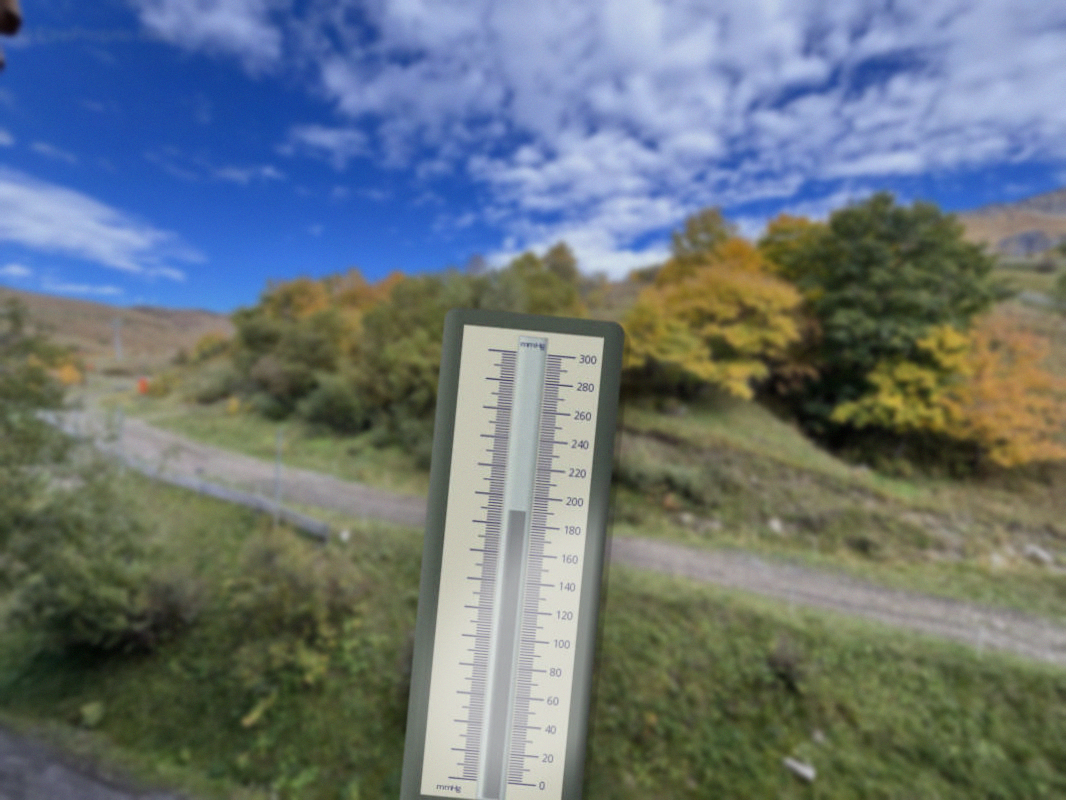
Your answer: 190,mmHg
